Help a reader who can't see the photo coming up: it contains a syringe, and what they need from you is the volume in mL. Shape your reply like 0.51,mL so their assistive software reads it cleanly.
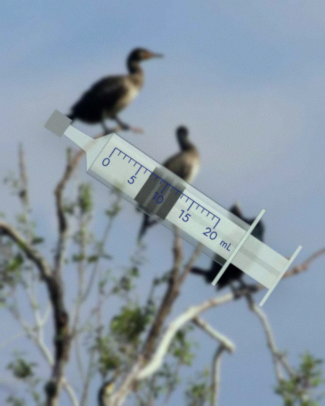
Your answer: 7,mL
